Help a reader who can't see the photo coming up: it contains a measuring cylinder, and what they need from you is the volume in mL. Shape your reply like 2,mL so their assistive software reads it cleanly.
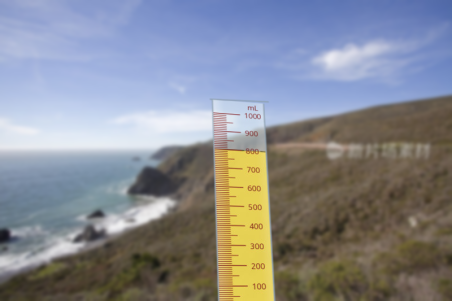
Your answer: 800,mL
